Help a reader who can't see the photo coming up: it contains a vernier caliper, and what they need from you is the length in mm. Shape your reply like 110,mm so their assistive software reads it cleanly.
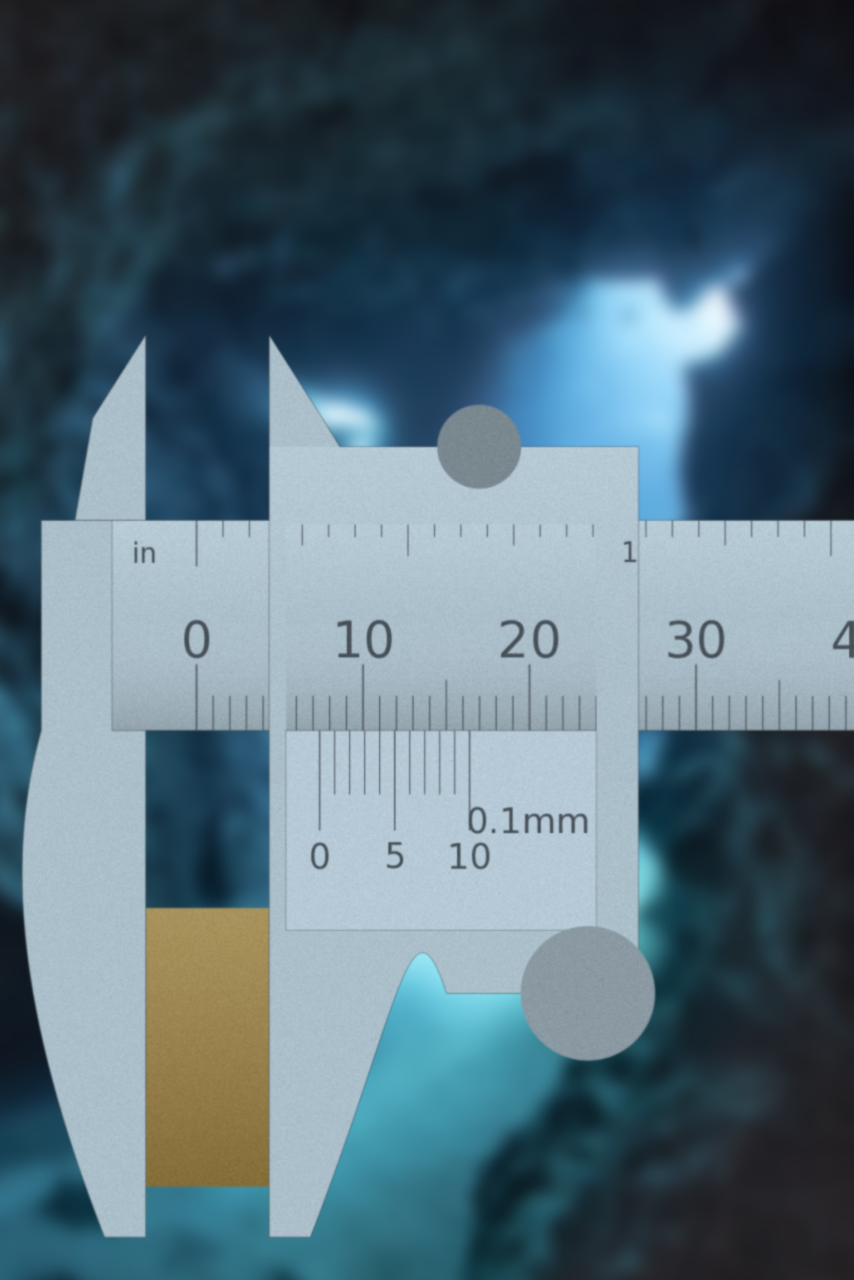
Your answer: 7.4,mm
